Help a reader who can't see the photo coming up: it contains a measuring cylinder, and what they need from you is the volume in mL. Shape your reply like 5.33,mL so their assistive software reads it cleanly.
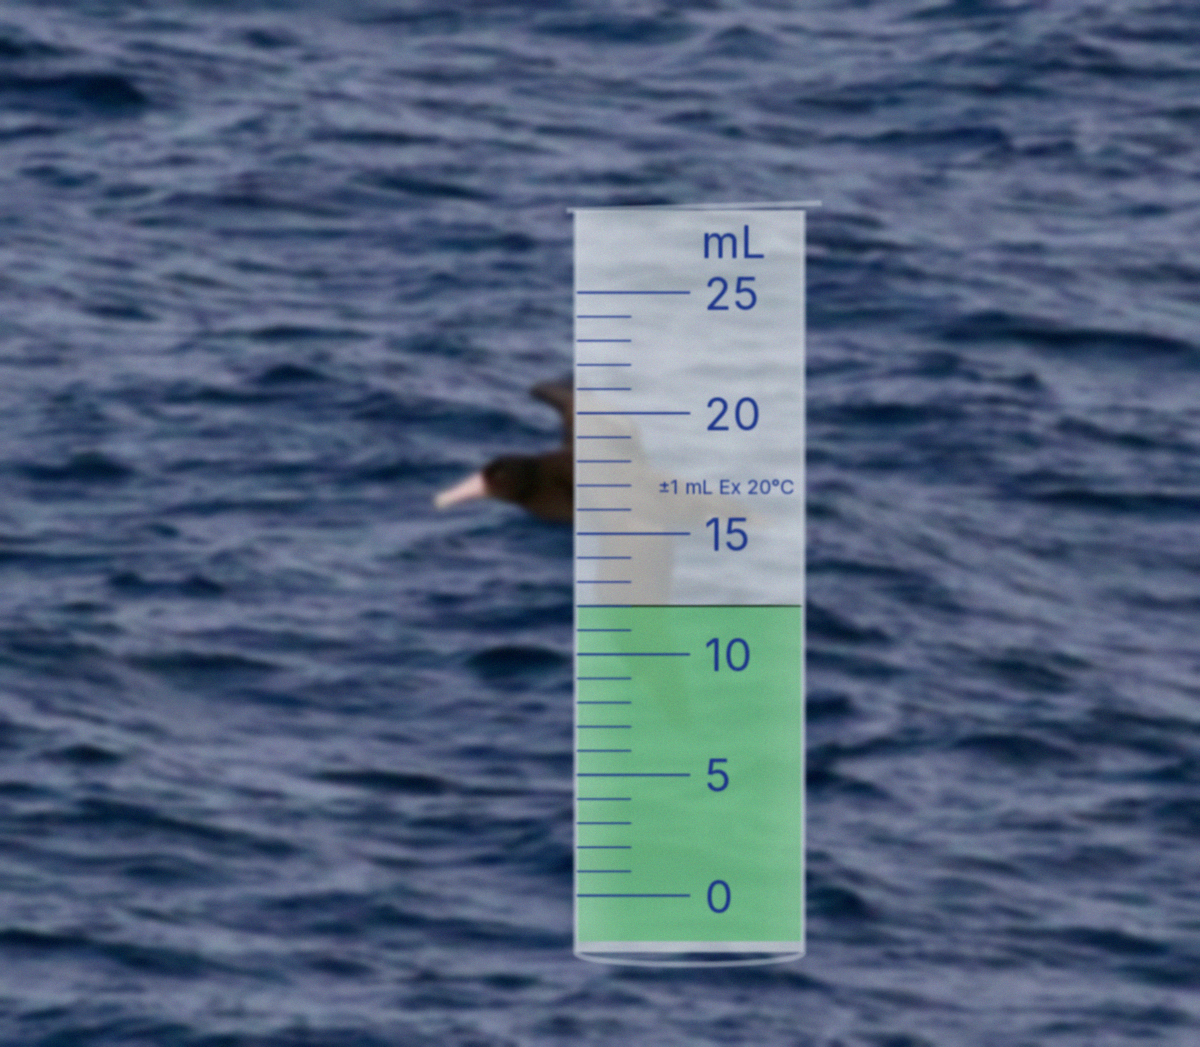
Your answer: 12,mL
